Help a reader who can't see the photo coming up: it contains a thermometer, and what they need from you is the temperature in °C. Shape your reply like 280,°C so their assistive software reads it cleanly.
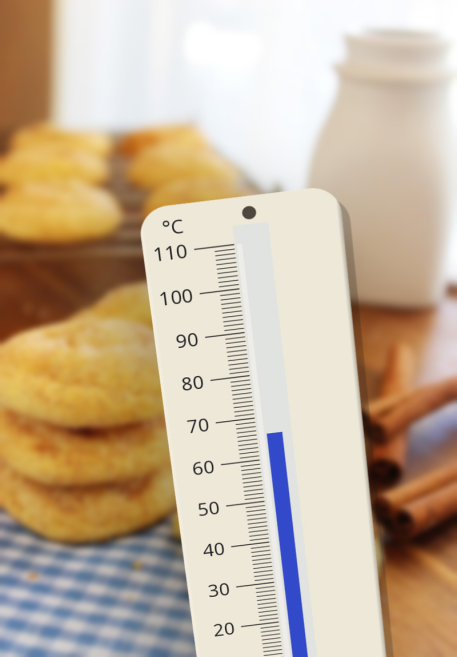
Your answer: 66,°C
